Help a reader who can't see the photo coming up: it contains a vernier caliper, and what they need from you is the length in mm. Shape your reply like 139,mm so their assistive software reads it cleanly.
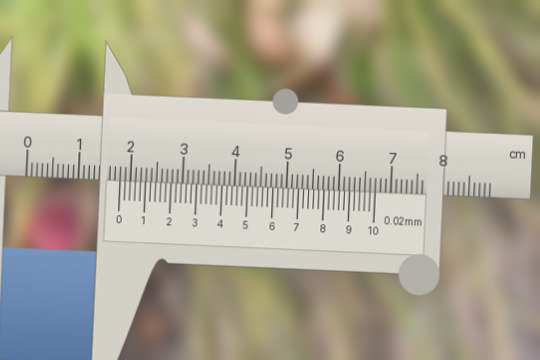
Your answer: 18.0,mm
